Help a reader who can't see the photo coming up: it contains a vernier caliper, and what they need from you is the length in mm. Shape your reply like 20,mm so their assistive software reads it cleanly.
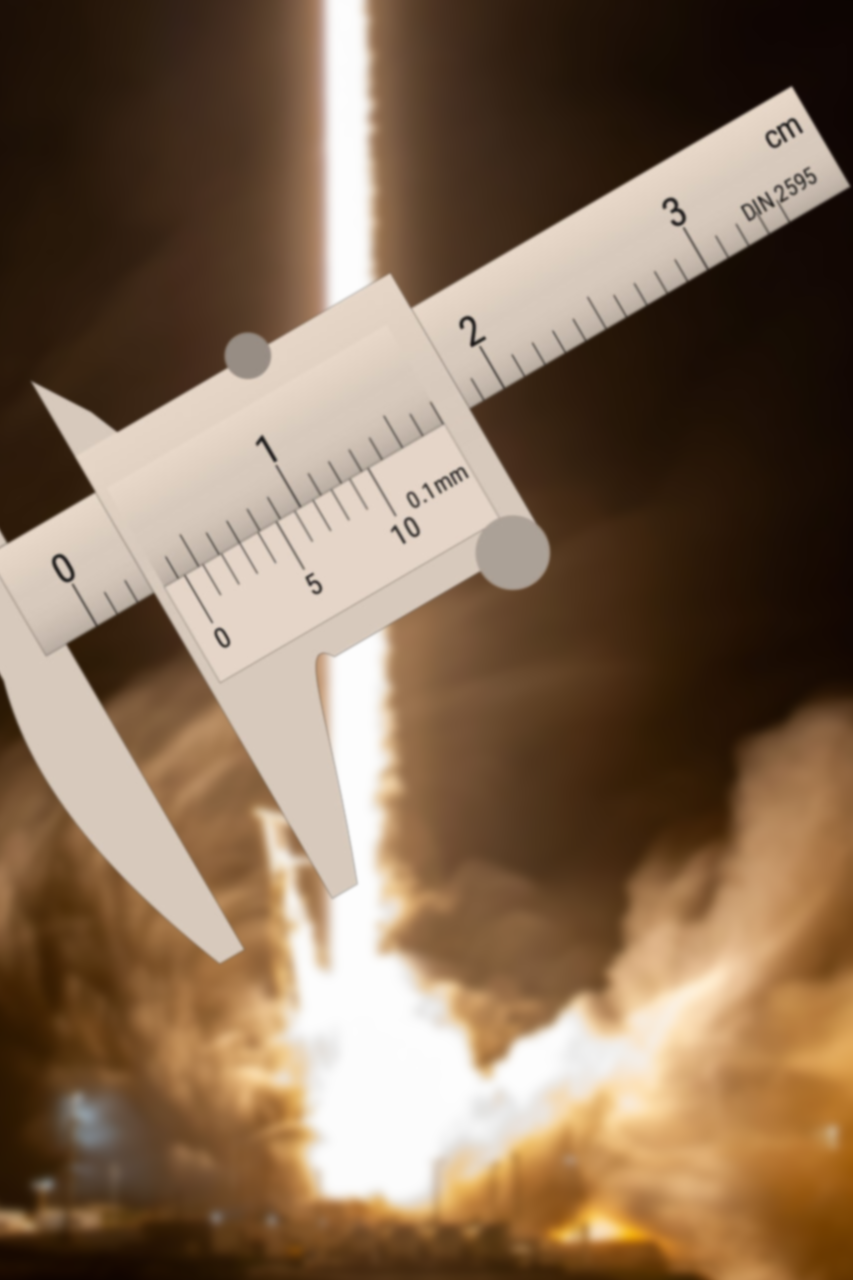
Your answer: 4.3,mm
